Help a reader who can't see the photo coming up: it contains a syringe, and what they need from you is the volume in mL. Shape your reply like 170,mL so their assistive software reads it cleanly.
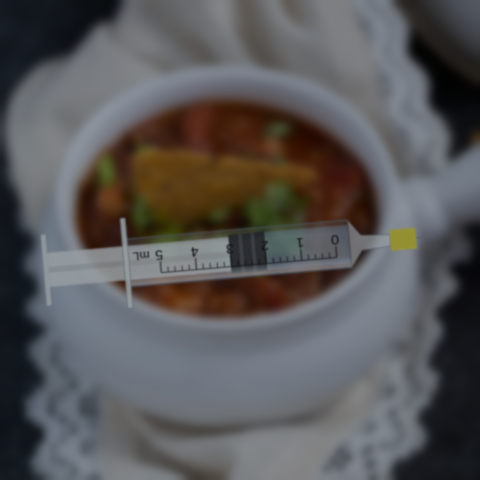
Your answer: 2,mL
